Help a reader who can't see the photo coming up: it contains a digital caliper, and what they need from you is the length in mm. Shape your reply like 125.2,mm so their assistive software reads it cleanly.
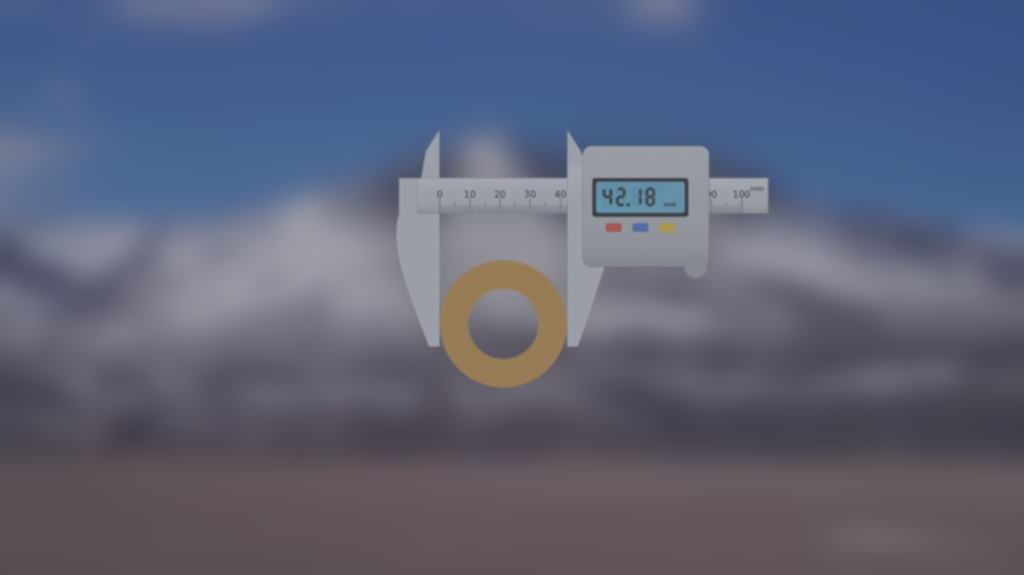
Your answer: 42.18,mm
